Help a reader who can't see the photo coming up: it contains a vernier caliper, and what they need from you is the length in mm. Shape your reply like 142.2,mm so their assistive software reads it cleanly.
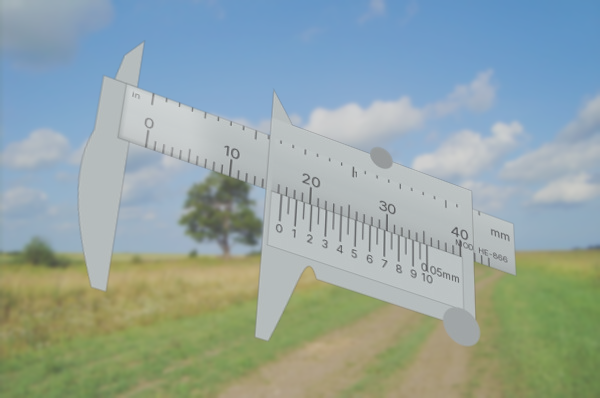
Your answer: 16.4,mm
